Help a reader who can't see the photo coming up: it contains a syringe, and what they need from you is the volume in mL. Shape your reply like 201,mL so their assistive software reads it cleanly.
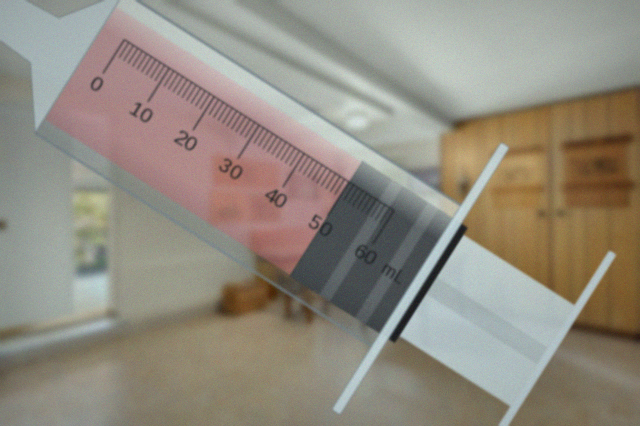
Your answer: 50,mL
